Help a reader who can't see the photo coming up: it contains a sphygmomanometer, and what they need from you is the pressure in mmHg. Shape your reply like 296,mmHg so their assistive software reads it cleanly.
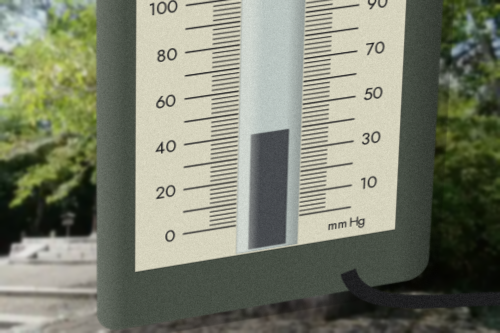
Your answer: 40,mmHg
